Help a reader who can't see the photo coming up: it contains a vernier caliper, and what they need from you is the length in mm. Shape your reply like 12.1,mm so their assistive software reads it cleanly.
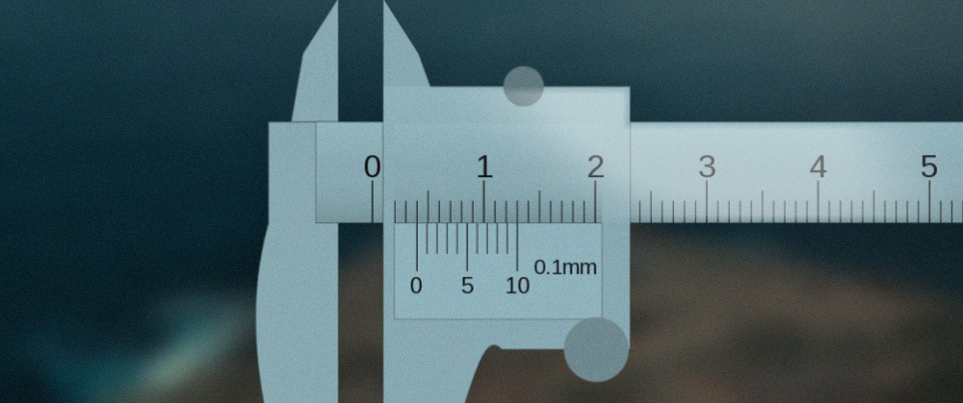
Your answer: 4.0,mm
